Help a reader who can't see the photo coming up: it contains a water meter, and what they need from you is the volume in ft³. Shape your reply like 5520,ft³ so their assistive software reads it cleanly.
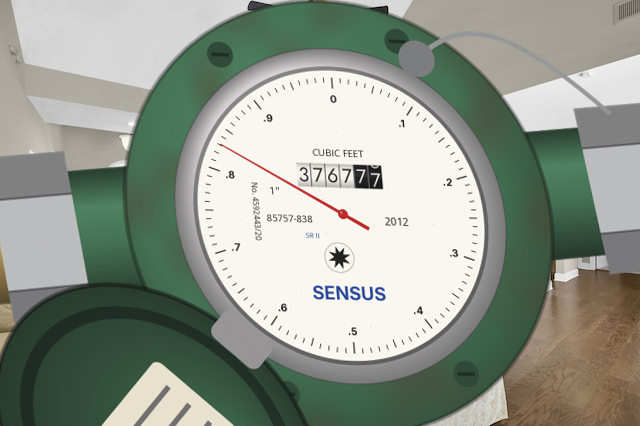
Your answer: 376776.83,ft³
